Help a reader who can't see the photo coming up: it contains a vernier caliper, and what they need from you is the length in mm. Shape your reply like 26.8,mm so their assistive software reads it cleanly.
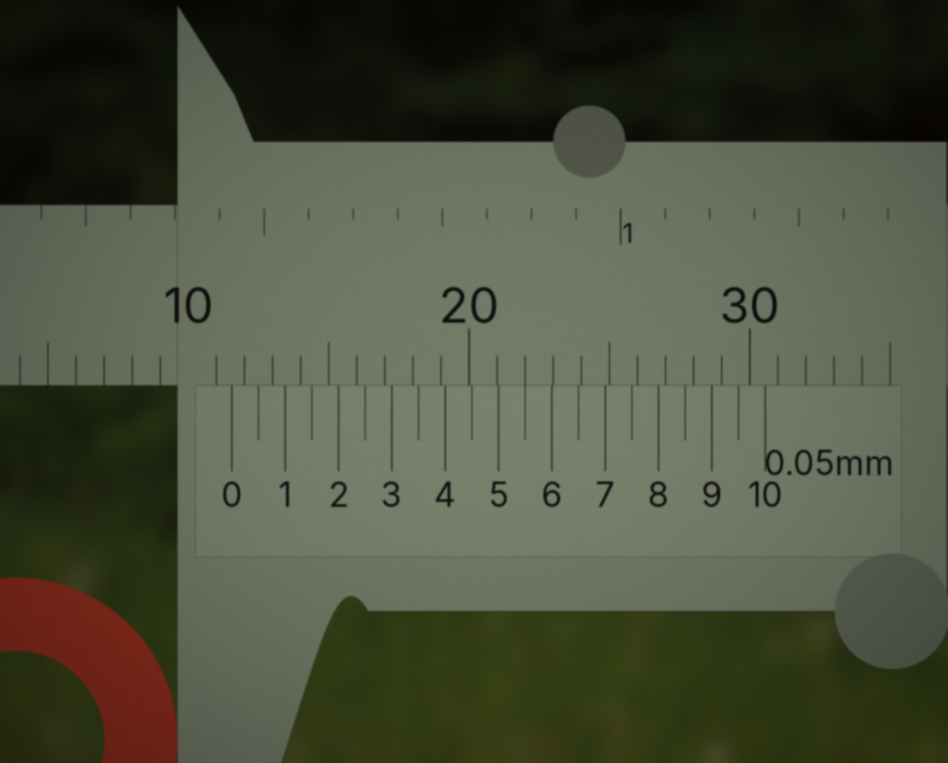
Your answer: 11.55,mm
